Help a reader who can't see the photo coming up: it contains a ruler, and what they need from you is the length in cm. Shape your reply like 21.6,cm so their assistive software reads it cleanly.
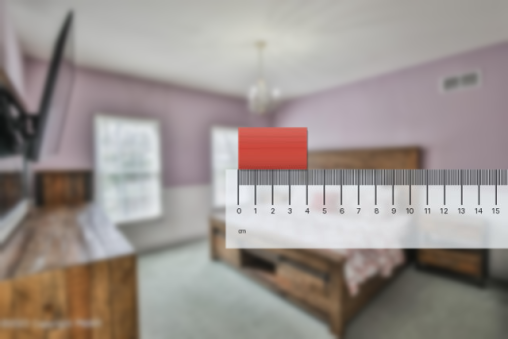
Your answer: 4,cm
